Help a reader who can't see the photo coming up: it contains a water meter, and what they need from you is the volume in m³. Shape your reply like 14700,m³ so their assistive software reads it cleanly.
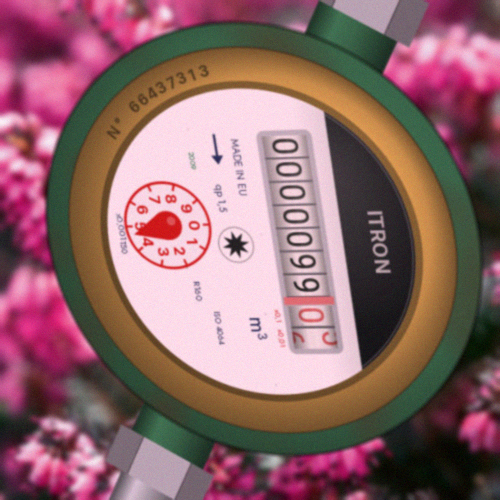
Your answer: 99.054,m³
